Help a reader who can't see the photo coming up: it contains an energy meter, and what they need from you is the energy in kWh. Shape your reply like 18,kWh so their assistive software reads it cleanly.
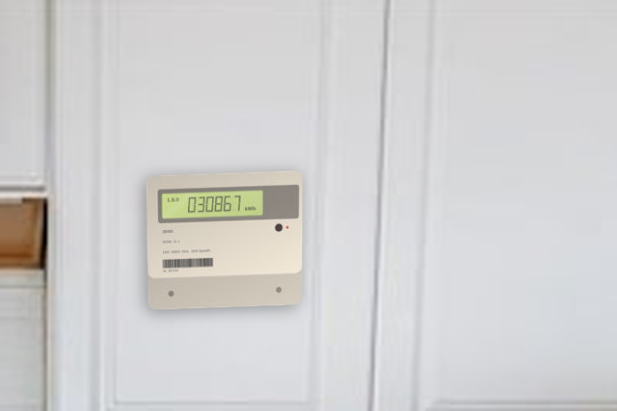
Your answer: 30867,kWh
